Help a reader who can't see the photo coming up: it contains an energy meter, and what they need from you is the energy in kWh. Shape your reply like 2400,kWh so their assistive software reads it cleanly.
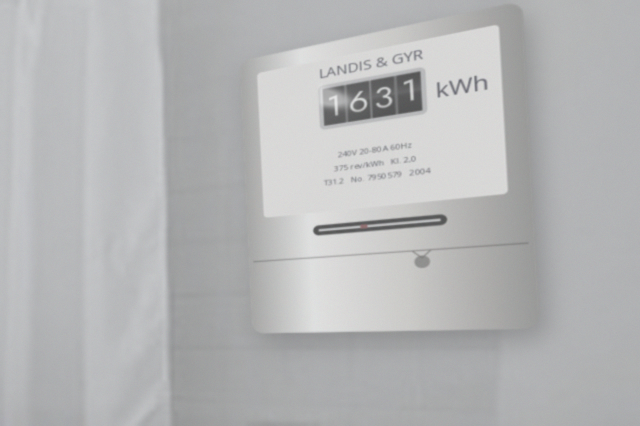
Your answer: 1631,kWh
